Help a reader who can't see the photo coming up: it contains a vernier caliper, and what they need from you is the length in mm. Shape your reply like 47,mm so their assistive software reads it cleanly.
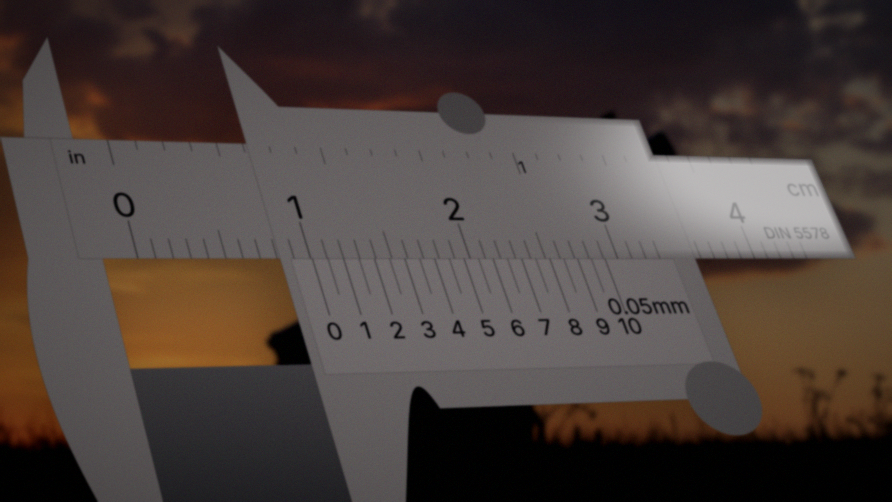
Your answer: 10.1,mm
